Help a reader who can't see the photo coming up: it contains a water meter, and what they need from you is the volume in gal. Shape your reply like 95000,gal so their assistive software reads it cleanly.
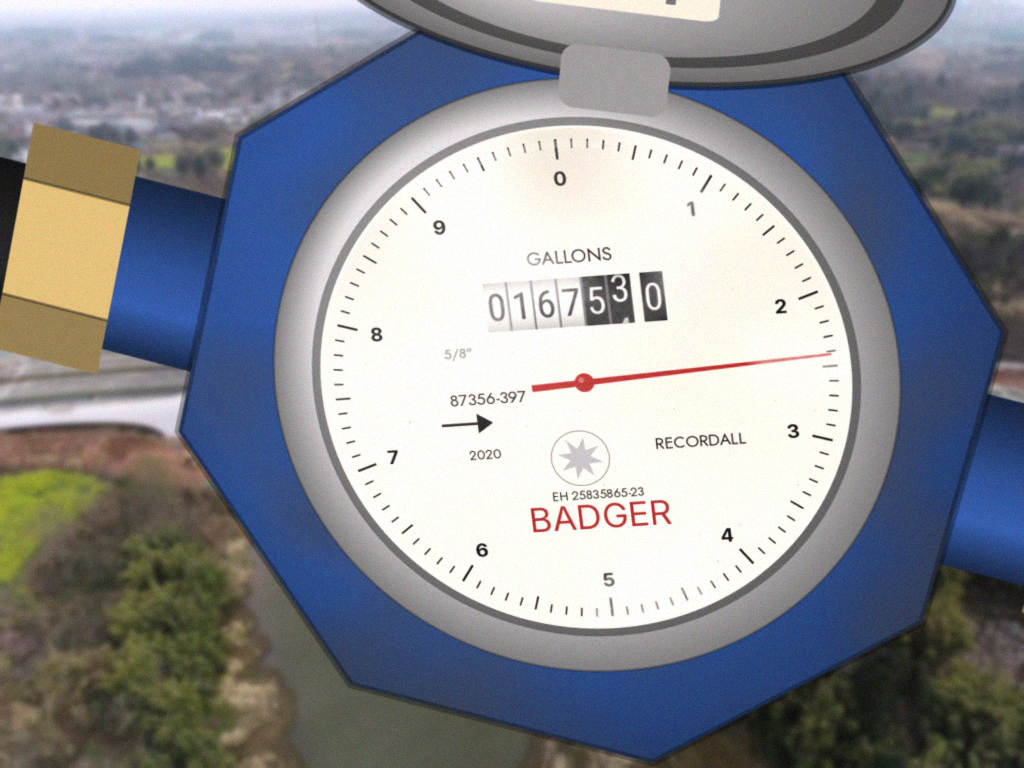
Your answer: 167532.4,gal
